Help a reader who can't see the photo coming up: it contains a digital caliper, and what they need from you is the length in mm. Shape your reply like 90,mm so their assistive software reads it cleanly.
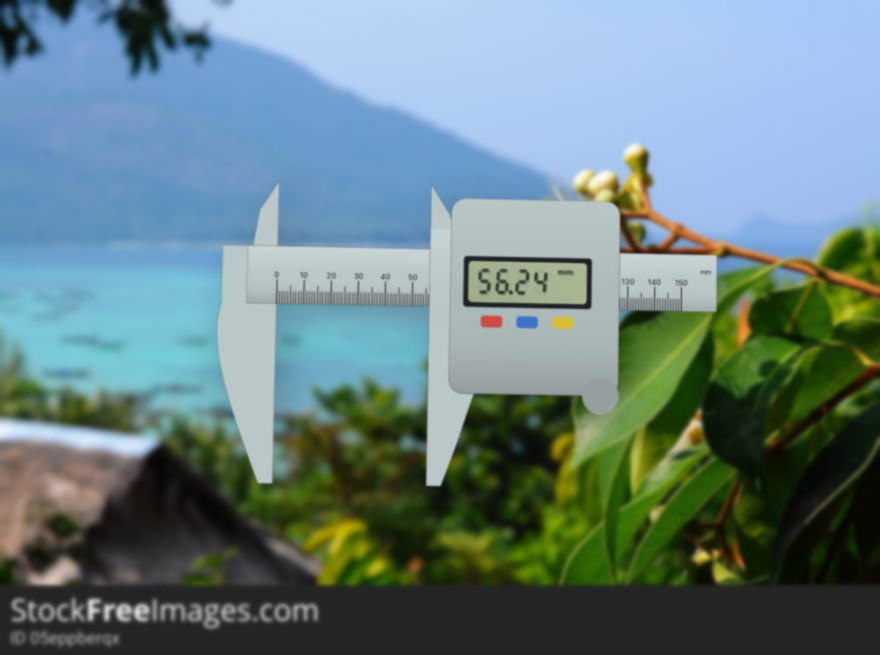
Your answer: 56.24,mm
